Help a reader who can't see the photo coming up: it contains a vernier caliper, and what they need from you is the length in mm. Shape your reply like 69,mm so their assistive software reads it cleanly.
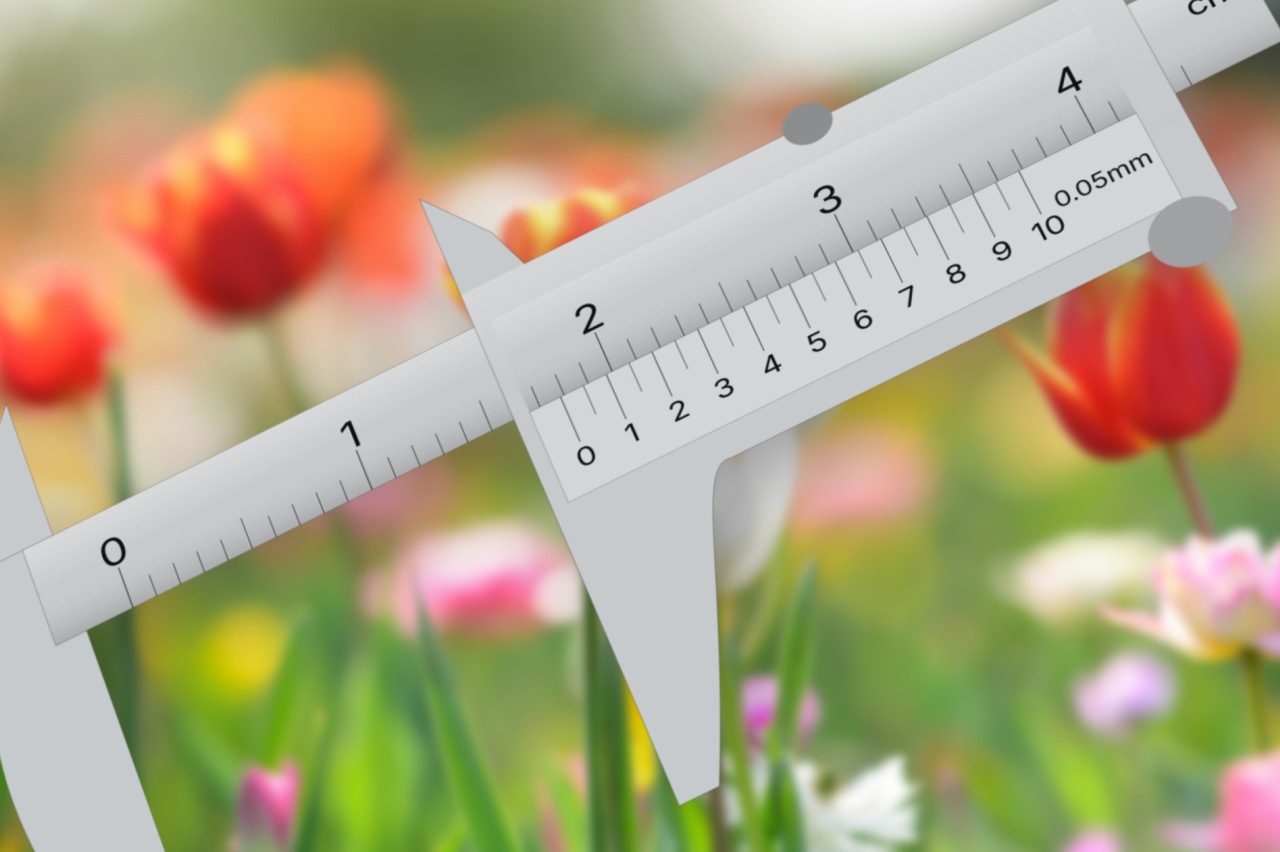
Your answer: 17.85,mm
